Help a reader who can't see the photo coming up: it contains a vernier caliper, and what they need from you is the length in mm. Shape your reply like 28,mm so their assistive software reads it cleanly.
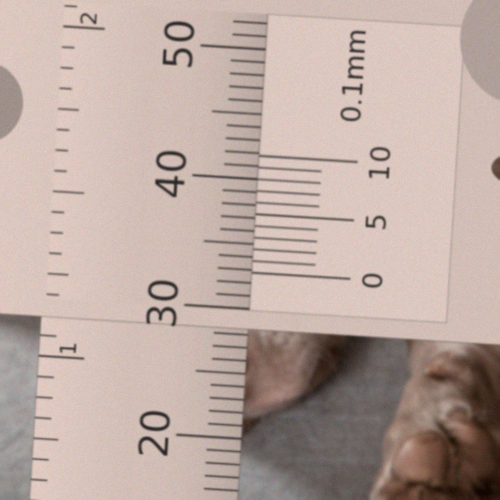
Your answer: 32.8,mm
